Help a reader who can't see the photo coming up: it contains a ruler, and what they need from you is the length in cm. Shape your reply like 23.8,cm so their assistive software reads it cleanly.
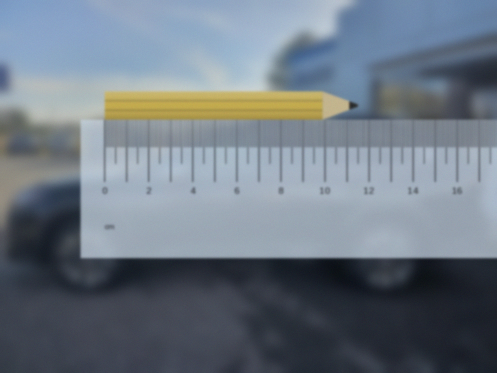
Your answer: 11.5,cm
